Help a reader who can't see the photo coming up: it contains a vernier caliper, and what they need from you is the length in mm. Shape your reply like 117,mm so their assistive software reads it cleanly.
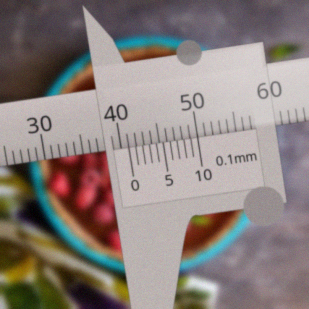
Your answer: 41.0,mm
